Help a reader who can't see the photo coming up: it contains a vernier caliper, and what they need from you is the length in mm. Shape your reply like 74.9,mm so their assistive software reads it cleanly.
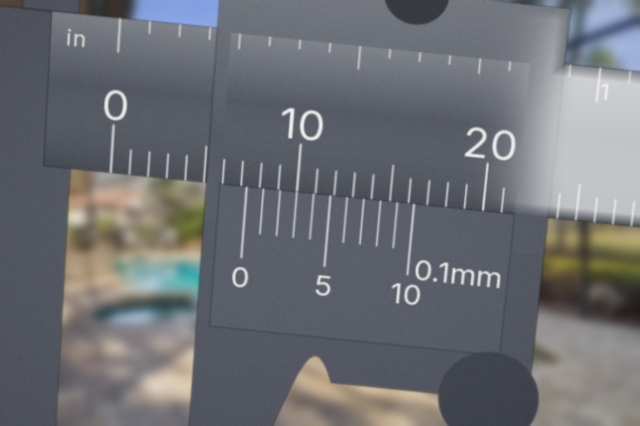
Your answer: 7.3,mm
